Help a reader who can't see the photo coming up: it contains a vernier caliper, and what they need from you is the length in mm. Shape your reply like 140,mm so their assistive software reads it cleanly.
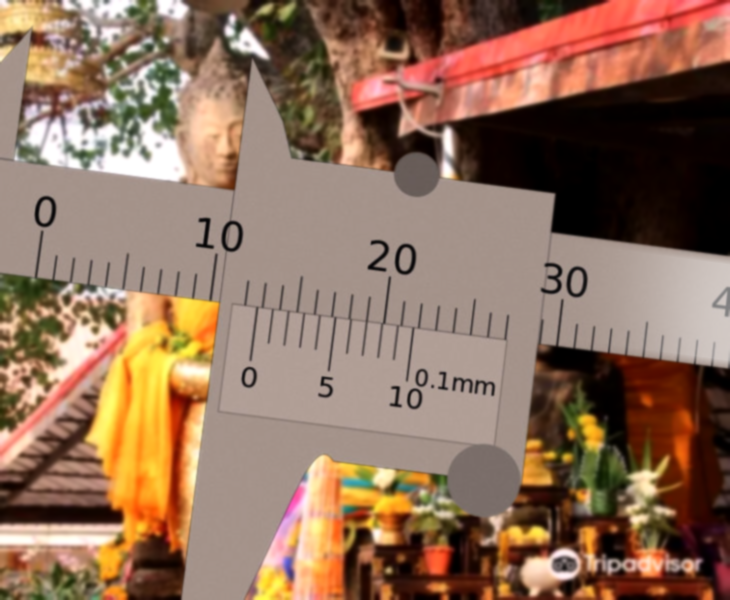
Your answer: 12.7,mm
